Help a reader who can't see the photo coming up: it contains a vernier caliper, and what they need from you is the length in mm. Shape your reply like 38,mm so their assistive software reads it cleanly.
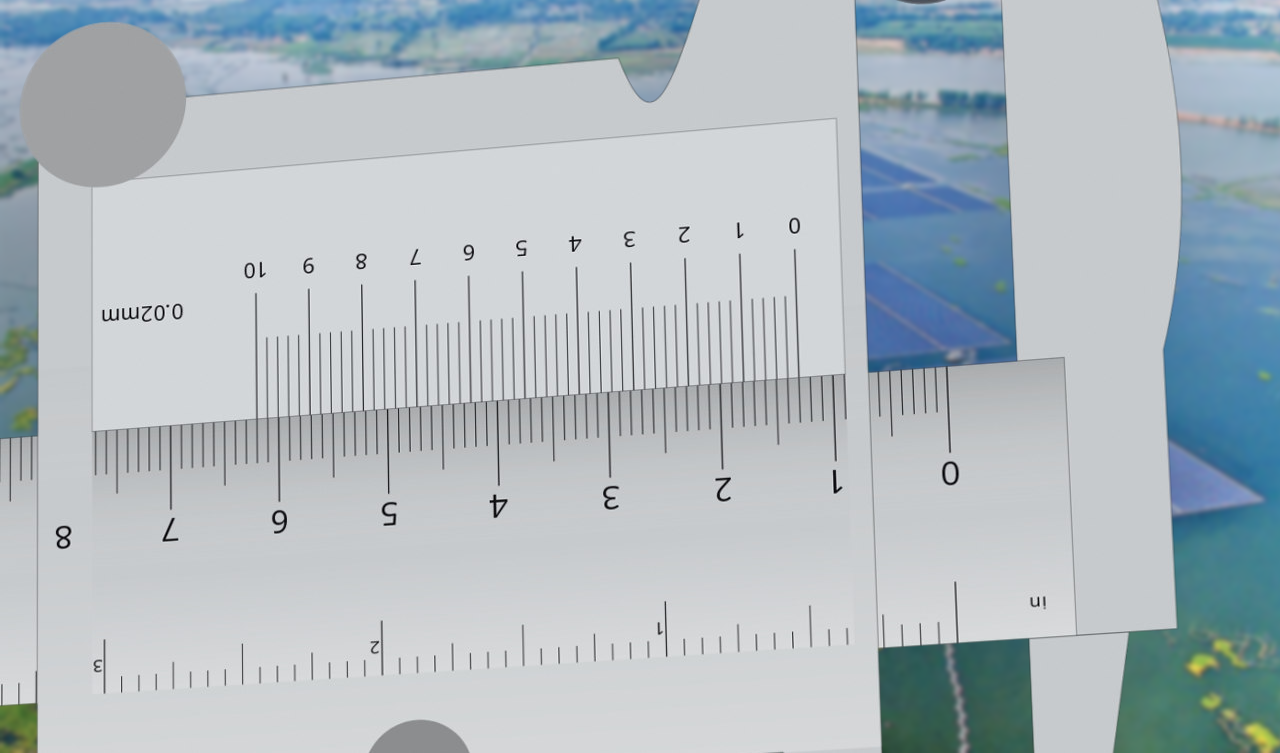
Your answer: 13.0,mm
